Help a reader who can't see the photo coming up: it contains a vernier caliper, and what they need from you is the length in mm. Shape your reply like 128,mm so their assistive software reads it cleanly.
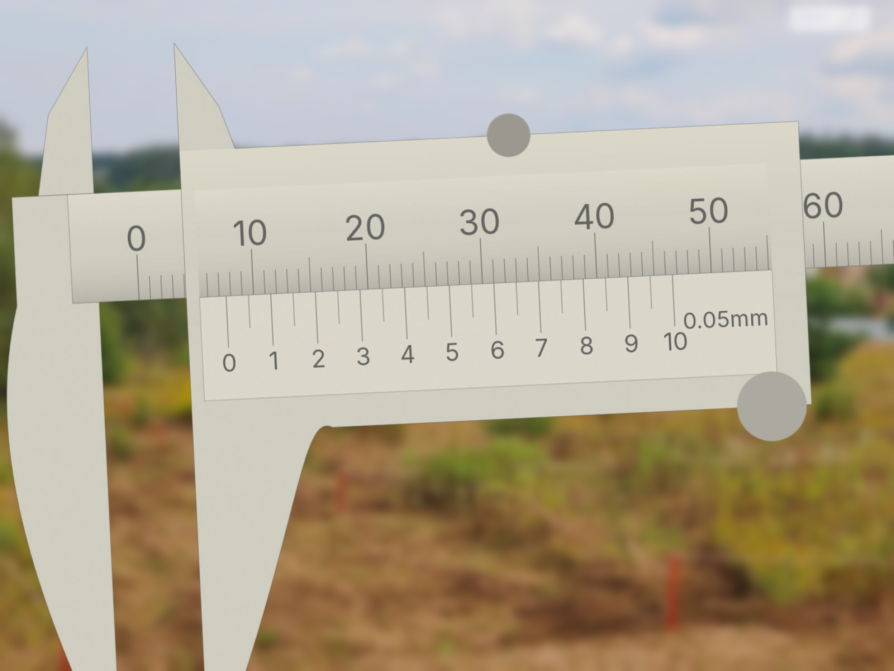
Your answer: 7.6,mm
